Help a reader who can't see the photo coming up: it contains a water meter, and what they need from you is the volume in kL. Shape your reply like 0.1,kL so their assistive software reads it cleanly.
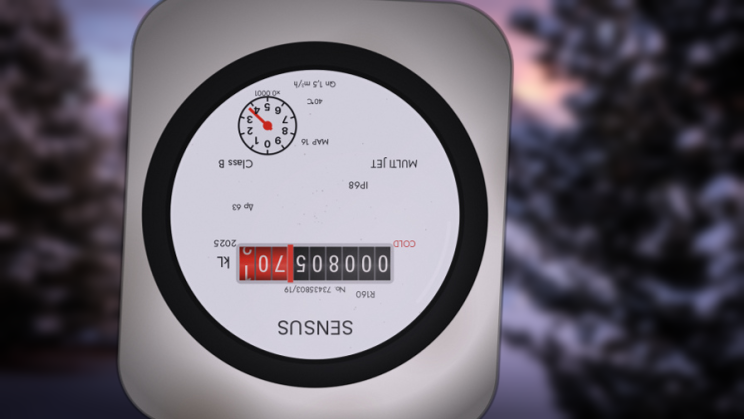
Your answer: 805.7013,kL
